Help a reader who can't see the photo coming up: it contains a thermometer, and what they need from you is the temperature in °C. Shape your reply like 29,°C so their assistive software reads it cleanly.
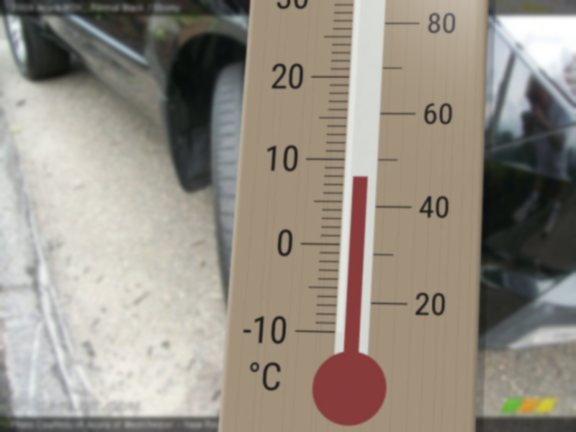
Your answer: 8,°C
